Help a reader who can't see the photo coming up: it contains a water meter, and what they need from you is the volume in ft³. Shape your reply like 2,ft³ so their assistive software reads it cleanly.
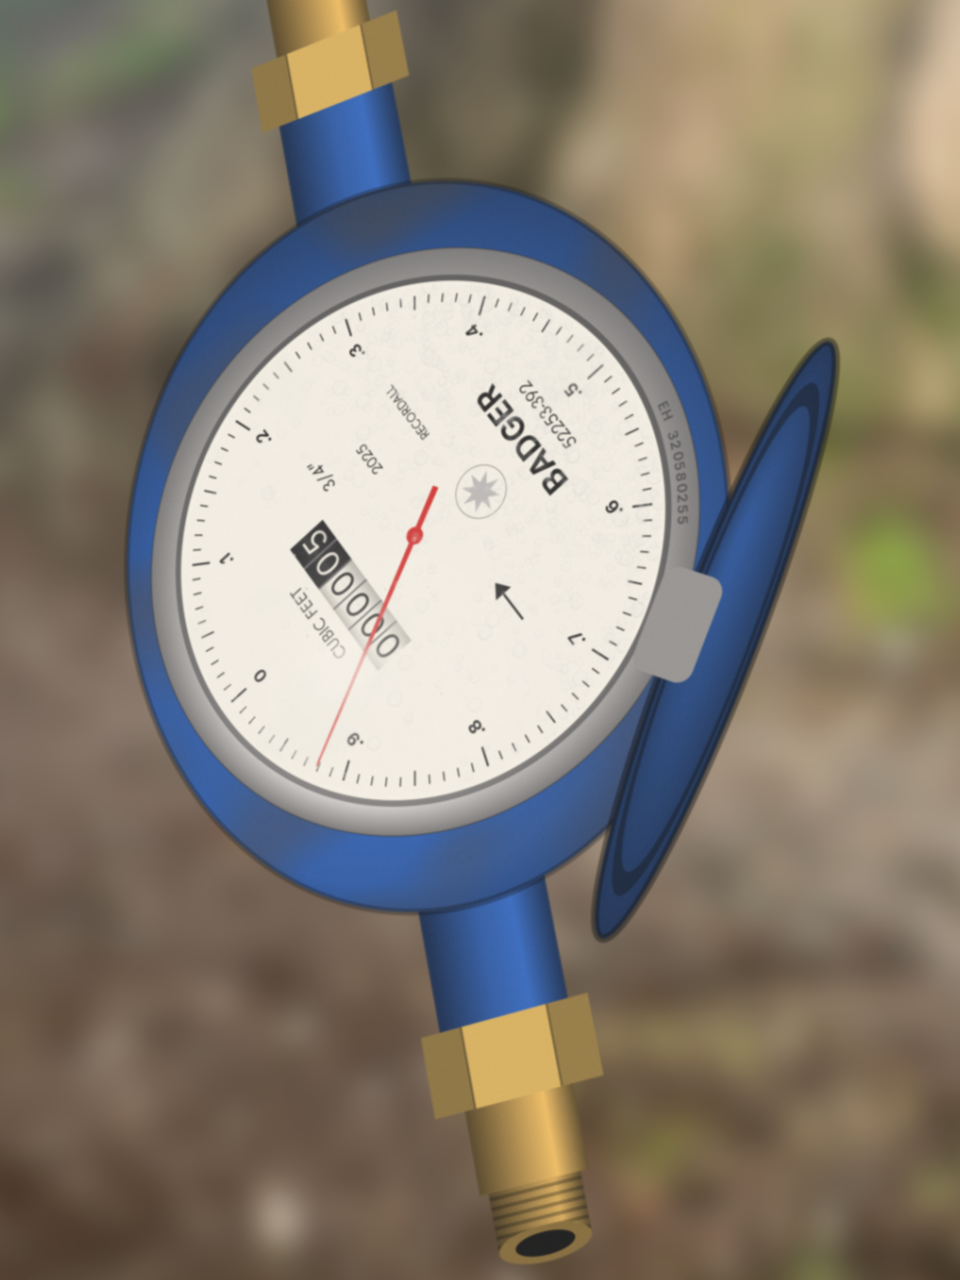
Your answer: 4.92,ft³
